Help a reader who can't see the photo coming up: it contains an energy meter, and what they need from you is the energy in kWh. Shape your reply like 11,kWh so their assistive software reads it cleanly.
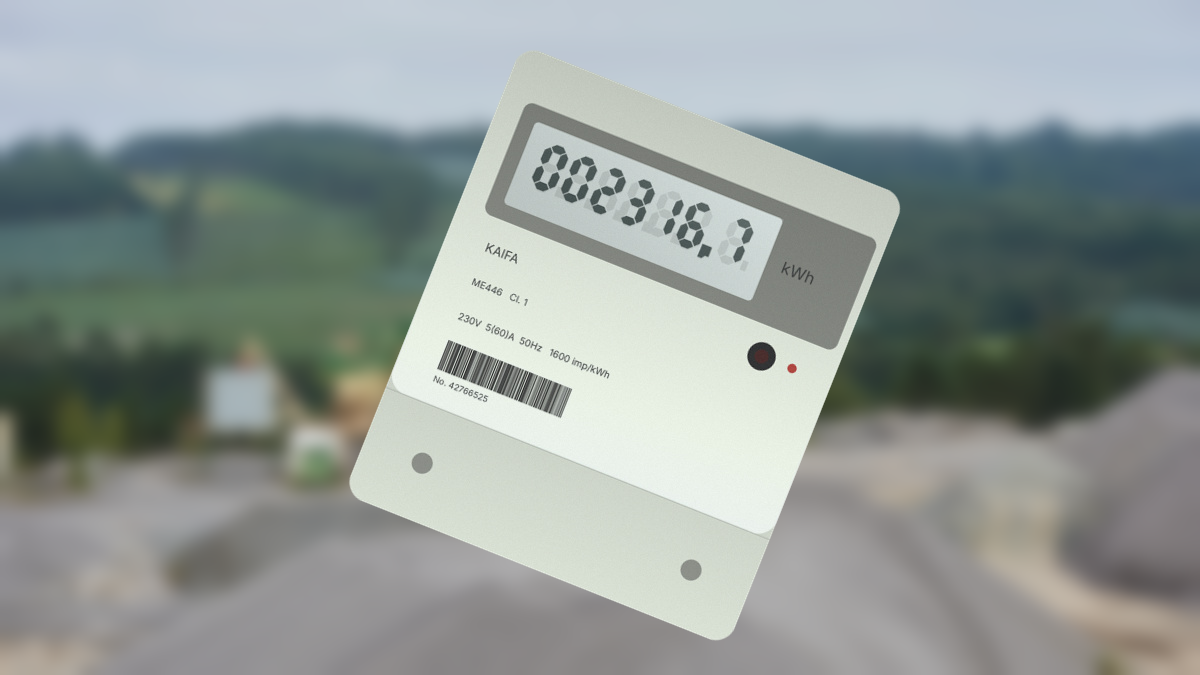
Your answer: 2316.7,kWh
